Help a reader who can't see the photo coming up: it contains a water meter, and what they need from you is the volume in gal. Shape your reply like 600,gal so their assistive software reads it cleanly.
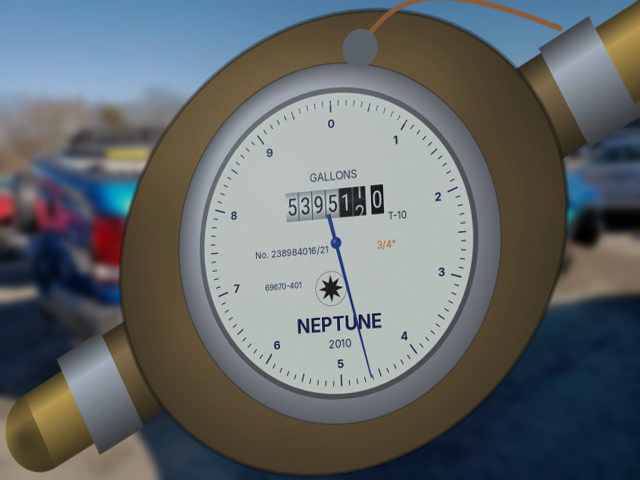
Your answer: 5395114.6,gal
